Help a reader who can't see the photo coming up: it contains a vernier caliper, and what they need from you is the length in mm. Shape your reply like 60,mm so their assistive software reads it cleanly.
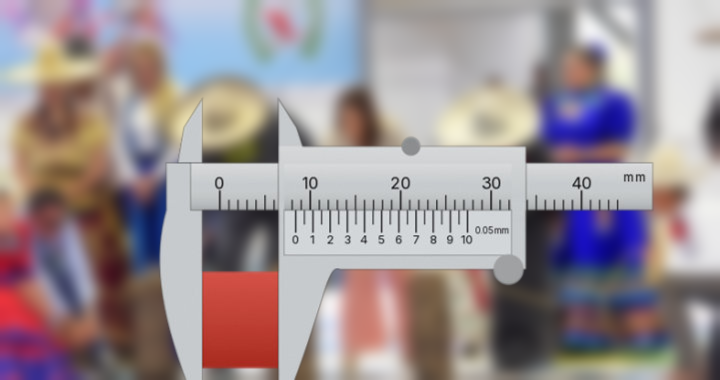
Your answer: 8.4,mm
